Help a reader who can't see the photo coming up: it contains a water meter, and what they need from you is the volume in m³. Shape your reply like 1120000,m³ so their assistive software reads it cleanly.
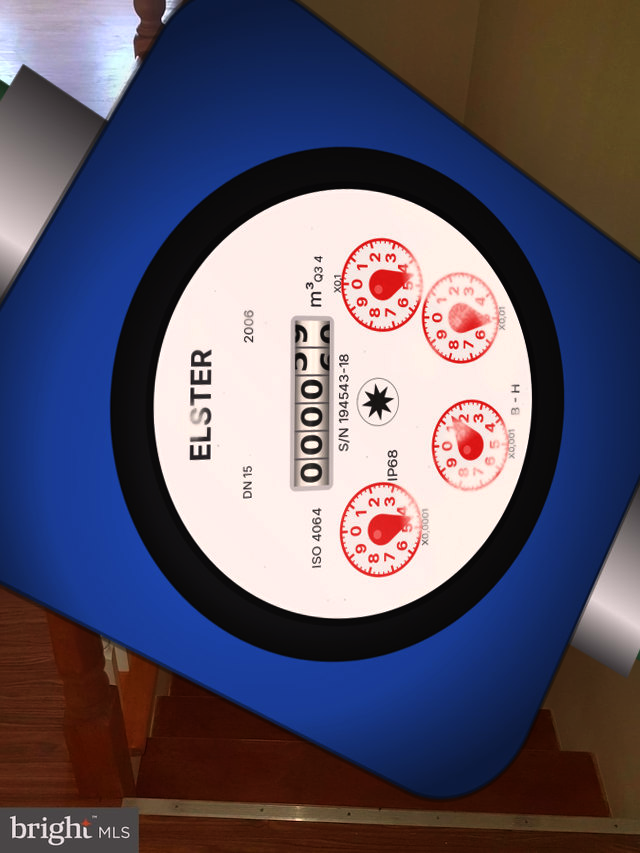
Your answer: 59.4514,m³
